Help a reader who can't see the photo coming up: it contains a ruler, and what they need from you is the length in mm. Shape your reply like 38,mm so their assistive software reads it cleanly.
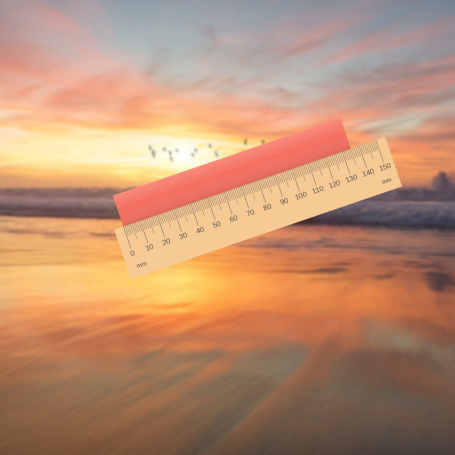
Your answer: 135,mm
